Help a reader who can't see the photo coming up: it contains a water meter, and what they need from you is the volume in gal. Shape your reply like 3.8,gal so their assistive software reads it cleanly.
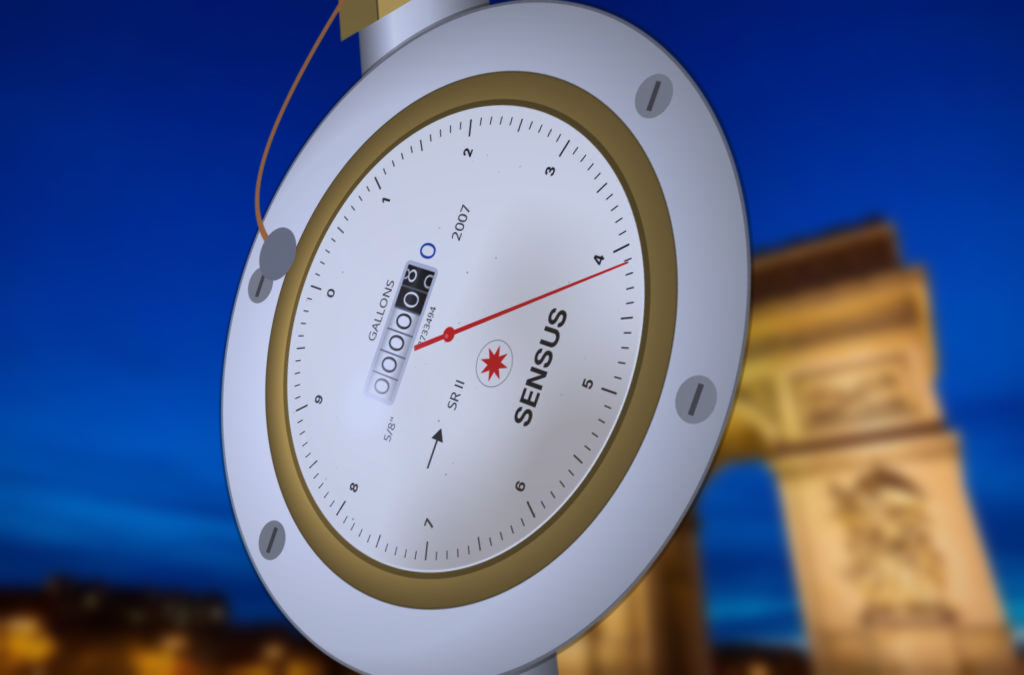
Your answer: 84.1,gal
